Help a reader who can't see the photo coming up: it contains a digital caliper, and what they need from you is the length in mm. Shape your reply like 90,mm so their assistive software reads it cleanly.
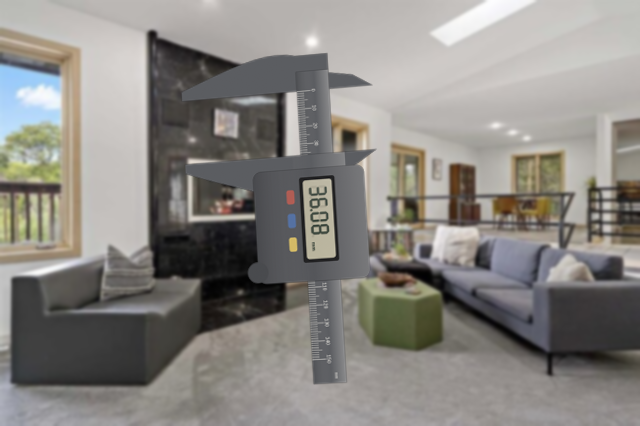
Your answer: 36.08,mm
